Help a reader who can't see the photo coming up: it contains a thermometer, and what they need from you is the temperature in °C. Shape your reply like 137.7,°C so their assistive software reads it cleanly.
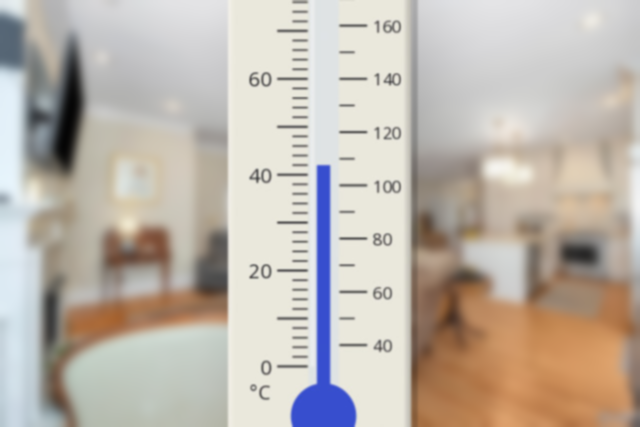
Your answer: 42,°C
